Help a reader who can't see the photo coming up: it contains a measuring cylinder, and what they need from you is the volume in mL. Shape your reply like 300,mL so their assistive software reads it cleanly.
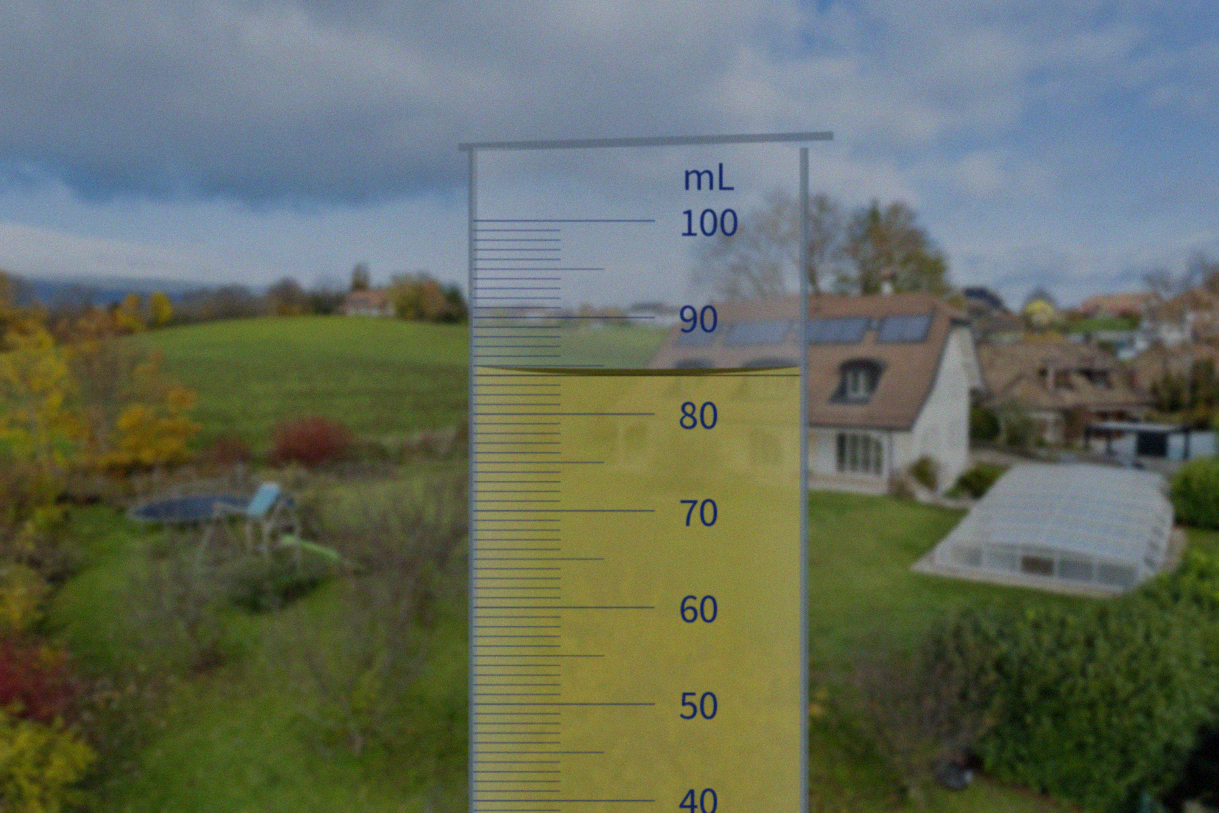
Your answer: 84,mL
